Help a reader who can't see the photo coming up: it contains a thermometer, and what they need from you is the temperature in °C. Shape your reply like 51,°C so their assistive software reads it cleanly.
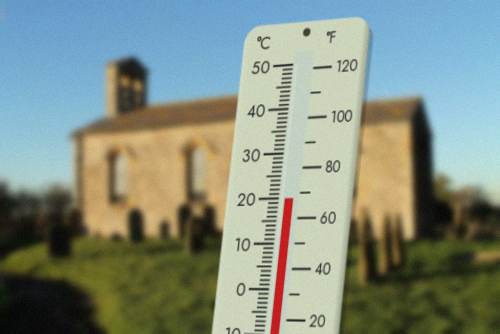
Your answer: 20,°C
